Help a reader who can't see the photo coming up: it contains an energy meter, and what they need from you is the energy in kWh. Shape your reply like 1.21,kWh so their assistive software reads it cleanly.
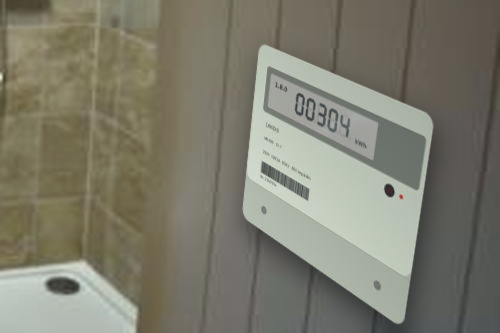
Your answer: 304,kWh
